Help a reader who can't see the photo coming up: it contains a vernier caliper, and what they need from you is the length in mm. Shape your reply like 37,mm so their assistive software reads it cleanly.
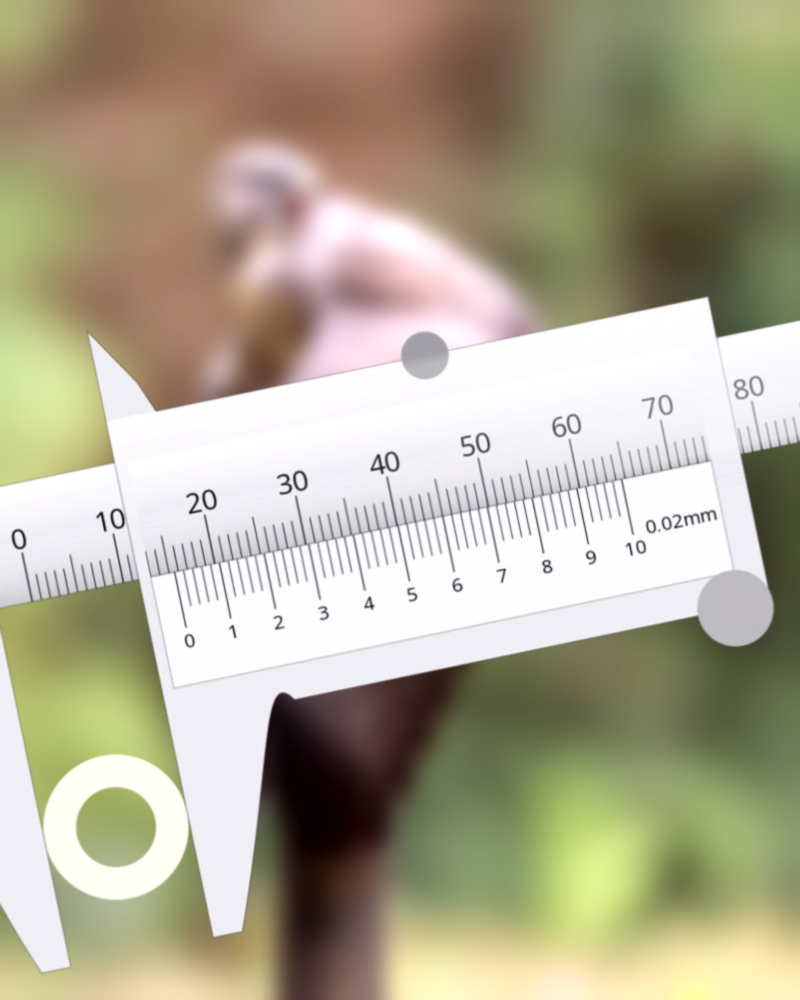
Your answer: 15.6,mm
